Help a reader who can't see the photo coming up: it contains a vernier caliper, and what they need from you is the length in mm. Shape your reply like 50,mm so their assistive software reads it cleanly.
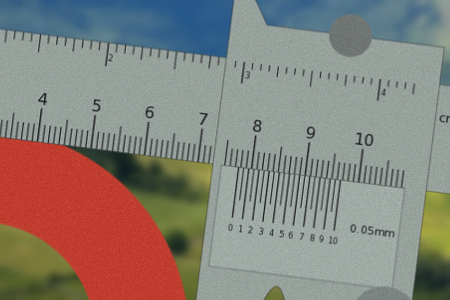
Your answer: 77.6,mm
